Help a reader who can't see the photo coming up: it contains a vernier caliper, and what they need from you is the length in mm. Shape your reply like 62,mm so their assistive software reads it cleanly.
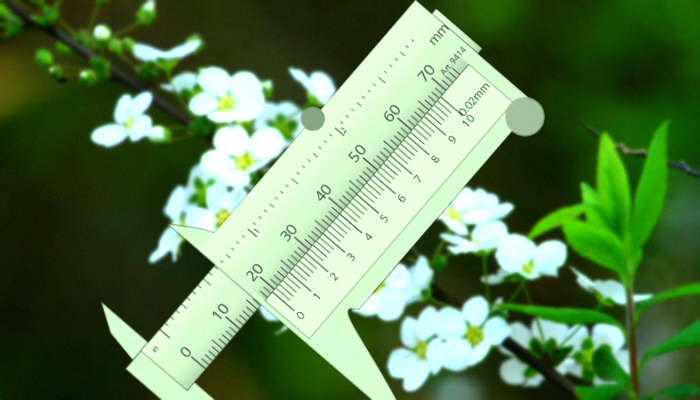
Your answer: 19.4,mm
